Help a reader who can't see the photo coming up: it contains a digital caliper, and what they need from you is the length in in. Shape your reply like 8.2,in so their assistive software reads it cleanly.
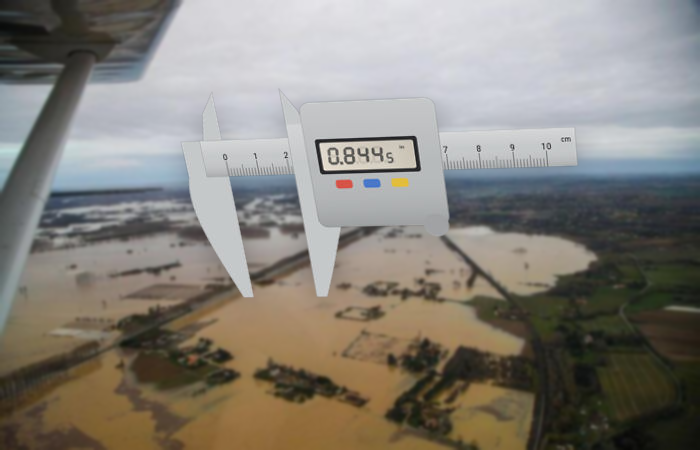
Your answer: 0.8445,in
